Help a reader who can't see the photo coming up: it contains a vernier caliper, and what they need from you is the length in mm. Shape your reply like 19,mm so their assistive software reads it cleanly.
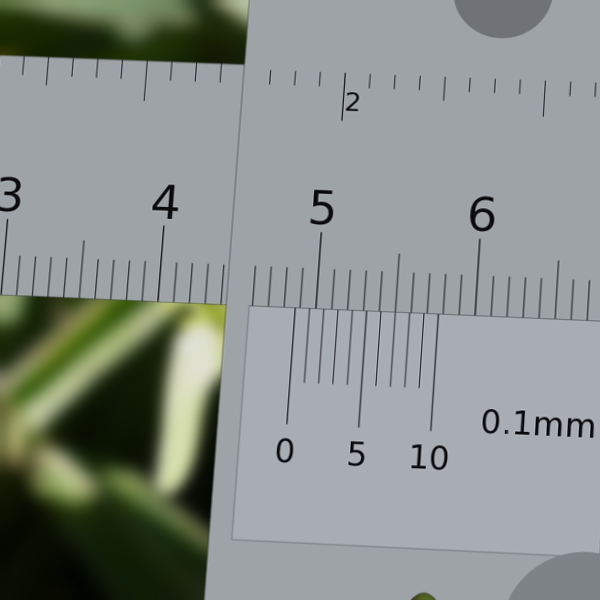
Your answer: 48.7,mm
